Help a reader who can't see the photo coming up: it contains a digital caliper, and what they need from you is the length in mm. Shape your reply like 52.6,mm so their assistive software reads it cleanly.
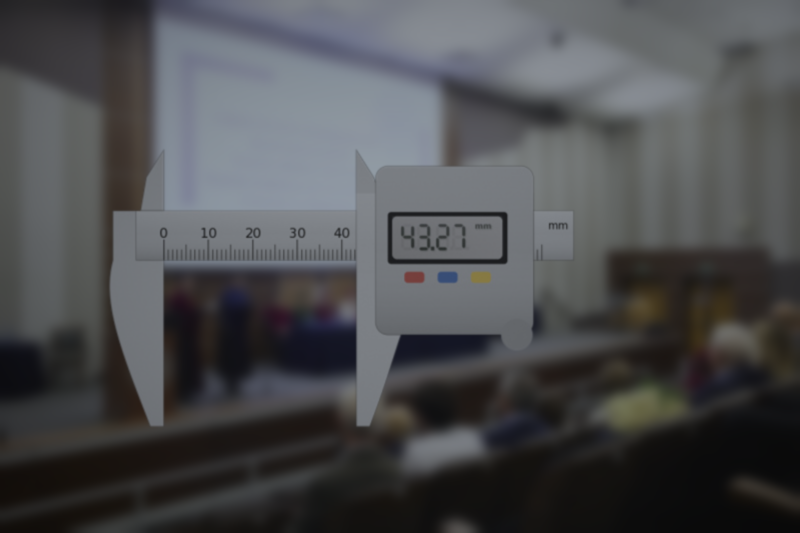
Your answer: 43.27,mm
